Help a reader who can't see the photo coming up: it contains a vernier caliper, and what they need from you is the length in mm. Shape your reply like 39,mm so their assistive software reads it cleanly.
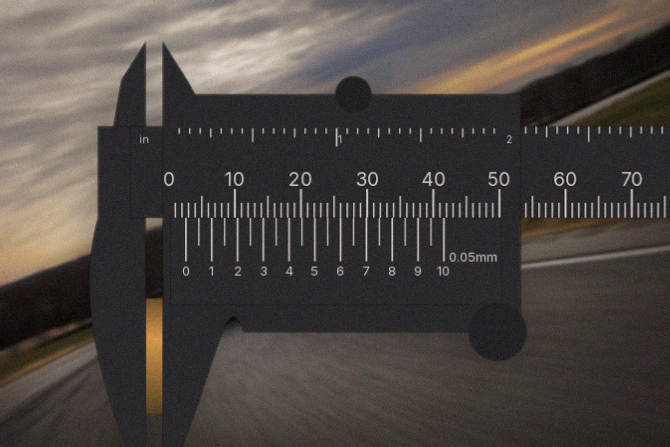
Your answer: 2.6,mm
